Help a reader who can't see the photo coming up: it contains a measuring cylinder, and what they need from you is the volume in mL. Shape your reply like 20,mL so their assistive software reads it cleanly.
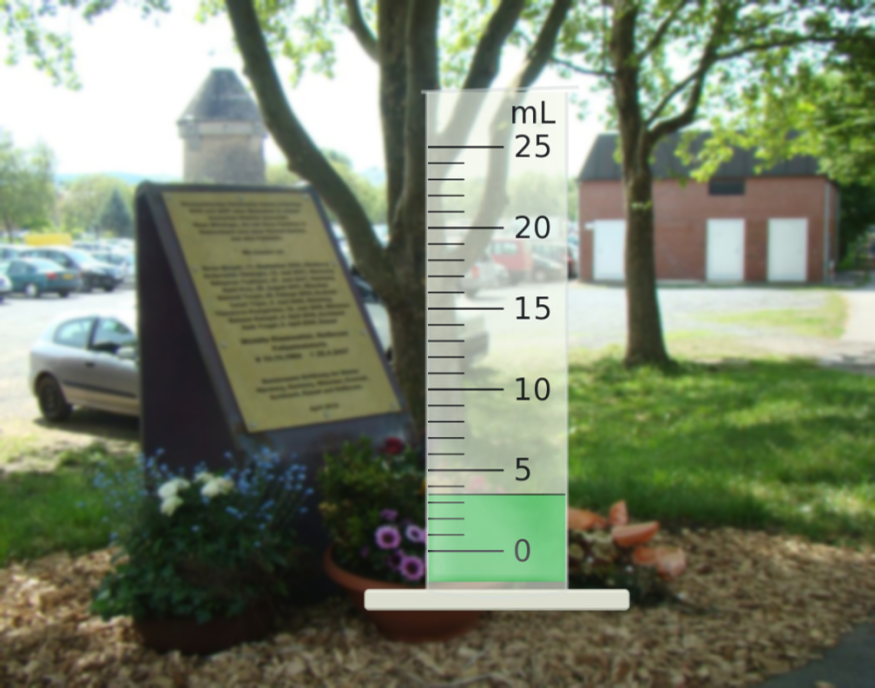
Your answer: 3.5,mL
